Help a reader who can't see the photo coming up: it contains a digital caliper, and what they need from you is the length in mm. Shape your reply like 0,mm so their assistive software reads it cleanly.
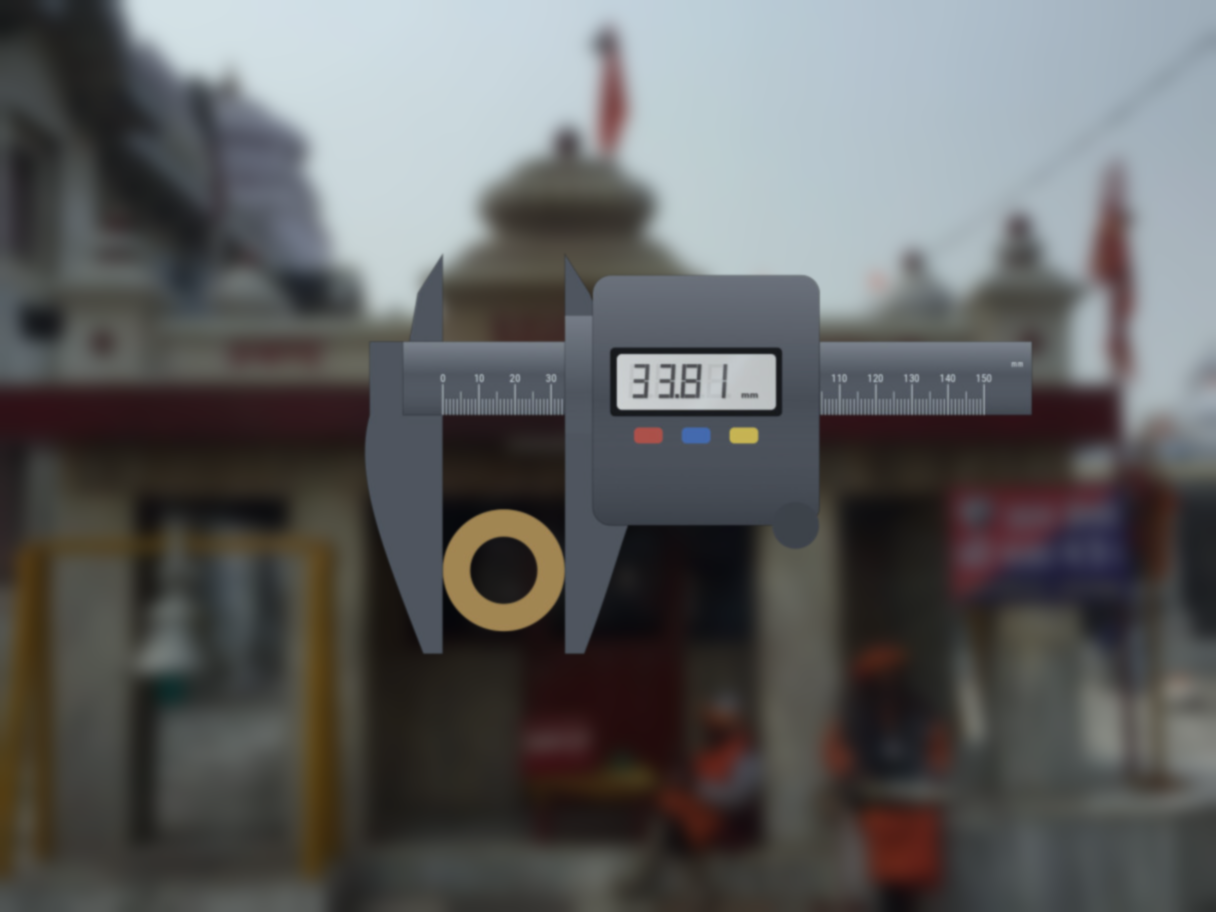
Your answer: 33.81,mm
